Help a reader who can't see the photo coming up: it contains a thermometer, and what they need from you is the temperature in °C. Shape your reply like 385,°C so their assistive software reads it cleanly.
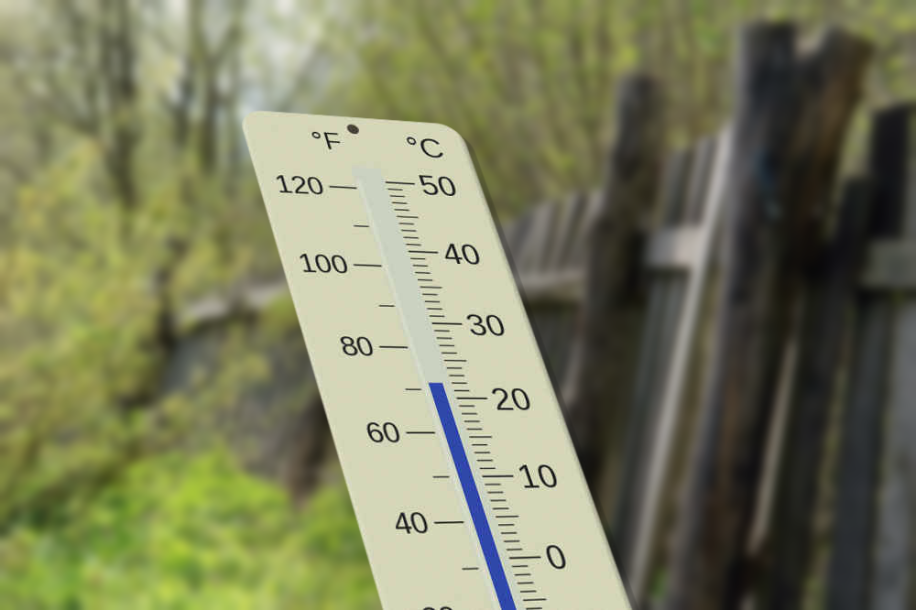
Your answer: 22,°C
